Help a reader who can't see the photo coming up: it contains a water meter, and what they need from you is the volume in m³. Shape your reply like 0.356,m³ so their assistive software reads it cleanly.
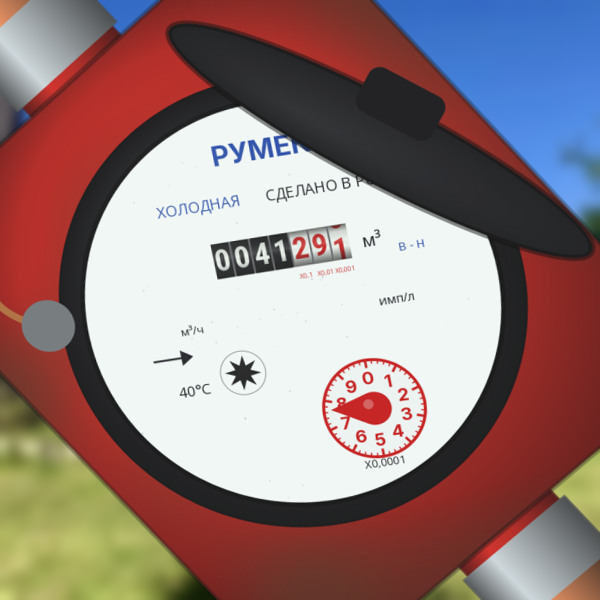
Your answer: 41.2907,m³
